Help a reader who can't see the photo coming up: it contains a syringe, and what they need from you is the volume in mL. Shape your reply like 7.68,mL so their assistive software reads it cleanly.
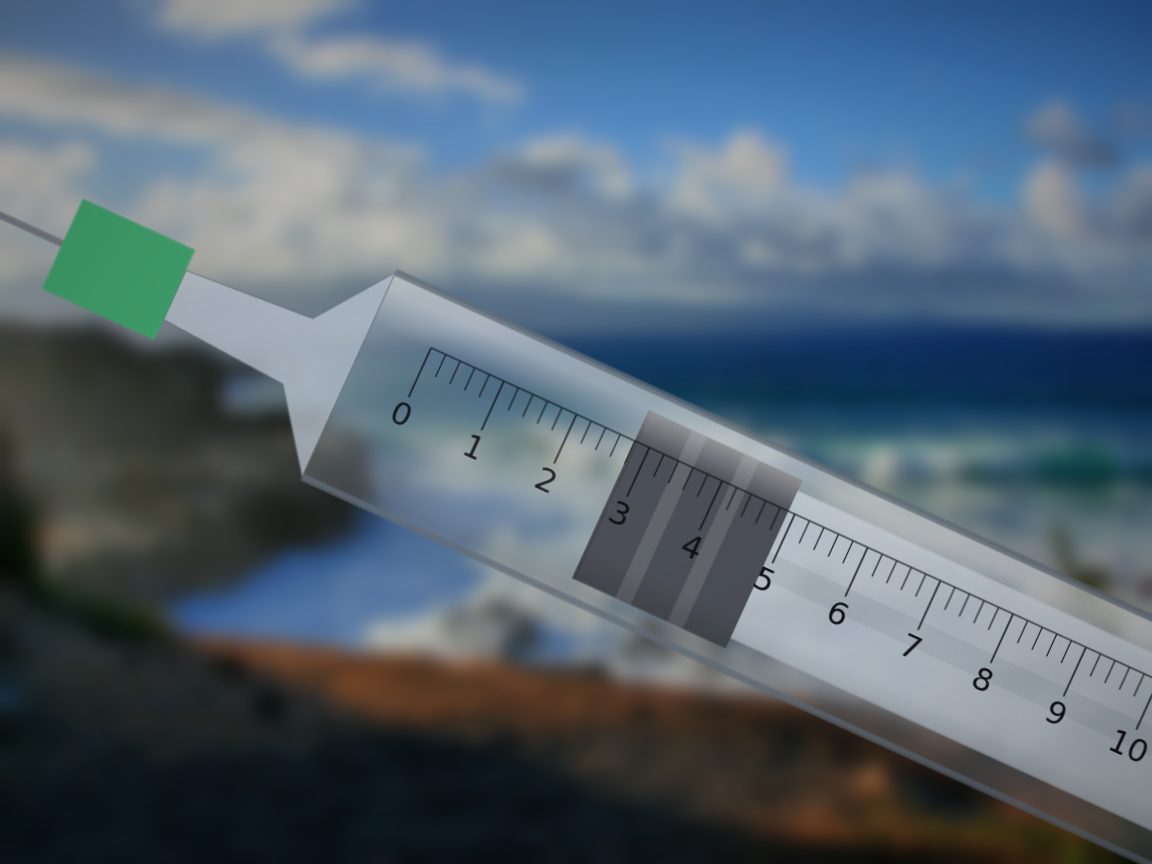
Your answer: 2.8,mL
